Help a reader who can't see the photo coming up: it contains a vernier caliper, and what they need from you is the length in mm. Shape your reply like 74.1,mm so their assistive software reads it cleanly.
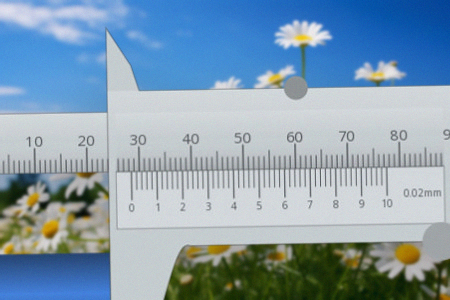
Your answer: 28.5,mm
